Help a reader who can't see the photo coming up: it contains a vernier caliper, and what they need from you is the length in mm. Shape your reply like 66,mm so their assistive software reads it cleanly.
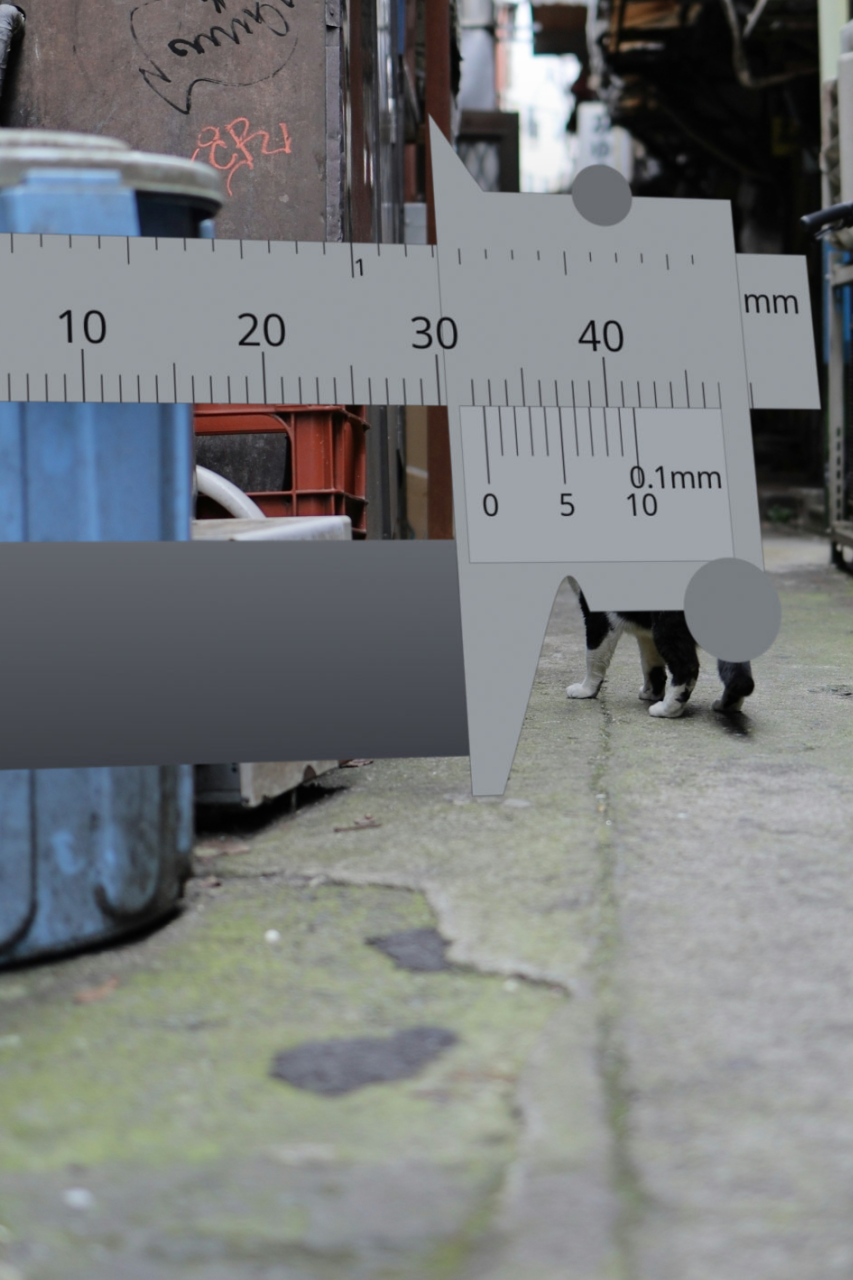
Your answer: 32.6,mm
